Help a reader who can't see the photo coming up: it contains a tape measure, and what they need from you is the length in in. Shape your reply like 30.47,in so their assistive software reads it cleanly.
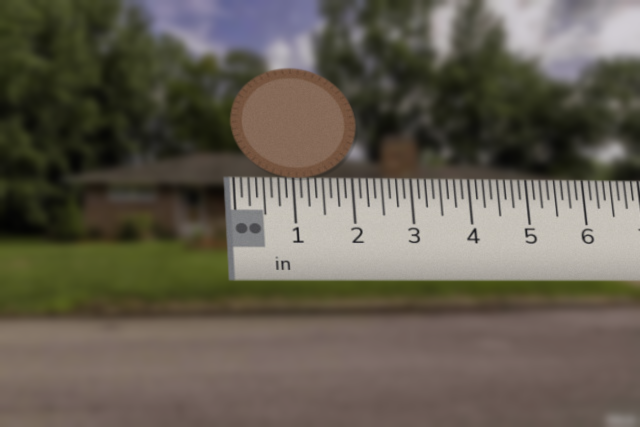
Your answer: 2.125,in
